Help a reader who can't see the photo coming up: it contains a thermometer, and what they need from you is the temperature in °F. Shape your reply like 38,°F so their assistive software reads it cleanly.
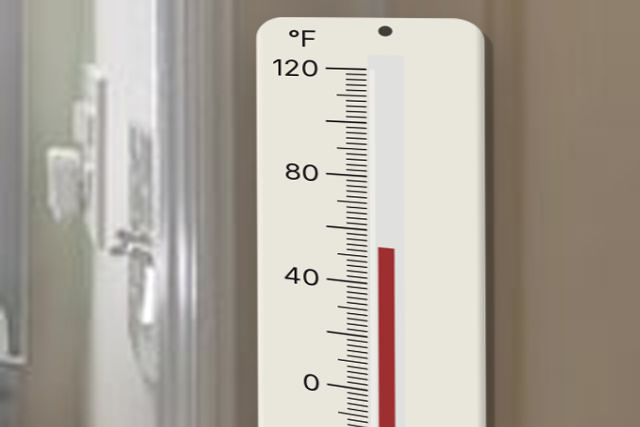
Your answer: 54,°F
